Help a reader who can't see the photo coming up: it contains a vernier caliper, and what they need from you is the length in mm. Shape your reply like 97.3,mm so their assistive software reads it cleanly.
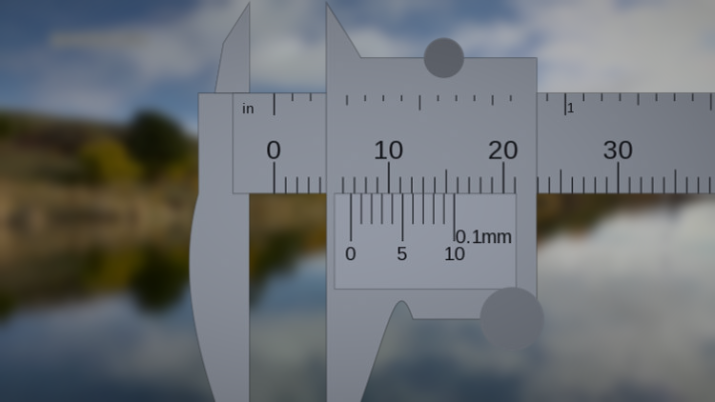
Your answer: 6.7,mm
